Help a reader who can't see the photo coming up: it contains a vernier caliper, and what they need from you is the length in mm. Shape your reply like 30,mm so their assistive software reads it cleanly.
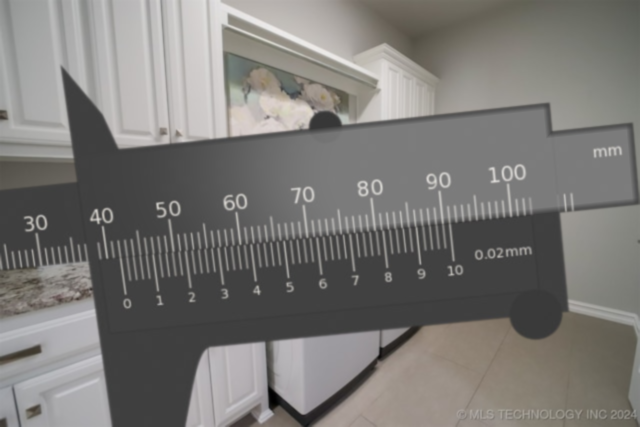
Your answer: 42.0,mm
